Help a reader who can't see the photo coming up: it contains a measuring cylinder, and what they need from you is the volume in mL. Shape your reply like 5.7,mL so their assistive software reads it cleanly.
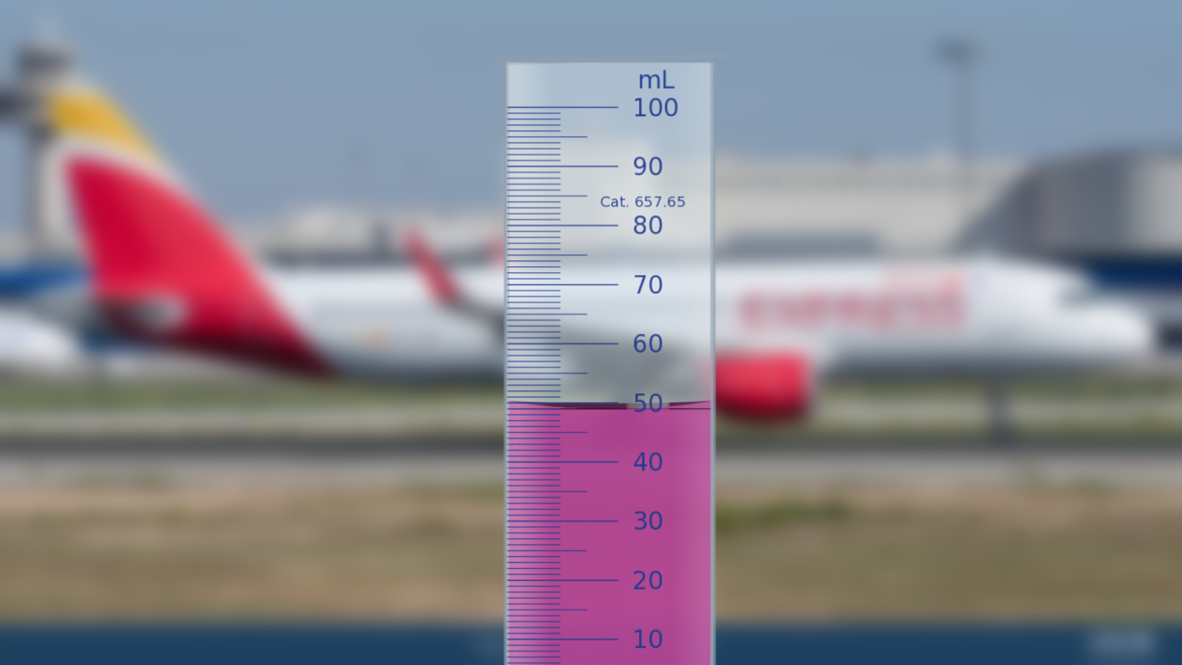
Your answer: 49,mL
